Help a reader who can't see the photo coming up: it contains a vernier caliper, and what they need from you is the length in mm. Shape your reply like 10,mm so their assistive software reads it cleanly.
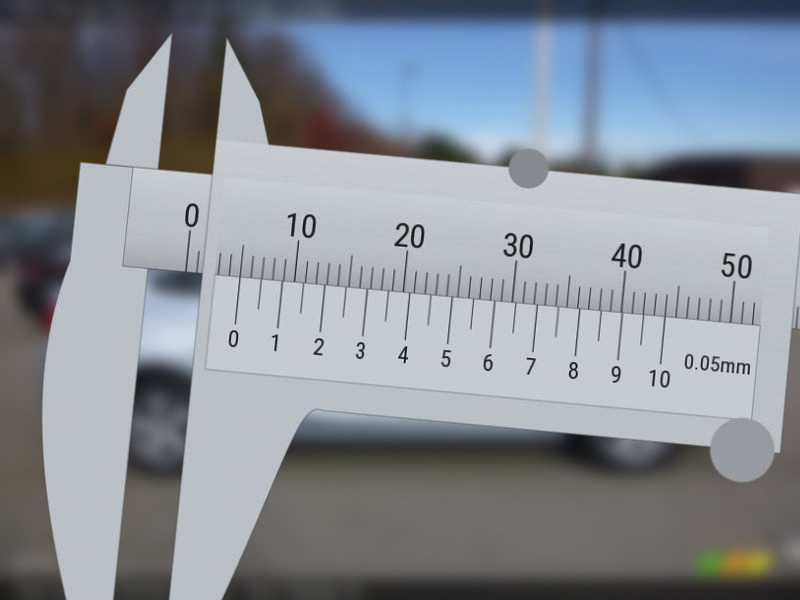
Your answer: 5.0,mm
